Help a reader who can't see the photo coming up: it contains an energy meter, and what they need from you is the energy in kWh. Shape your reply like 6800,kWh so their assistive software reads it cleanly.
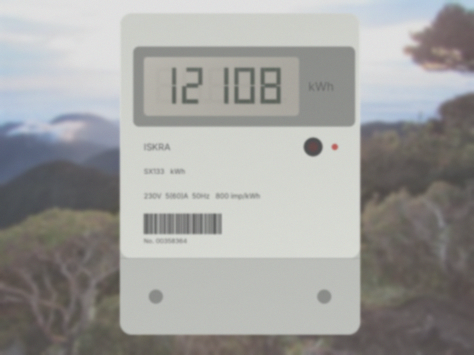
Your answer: 12108,kWh
